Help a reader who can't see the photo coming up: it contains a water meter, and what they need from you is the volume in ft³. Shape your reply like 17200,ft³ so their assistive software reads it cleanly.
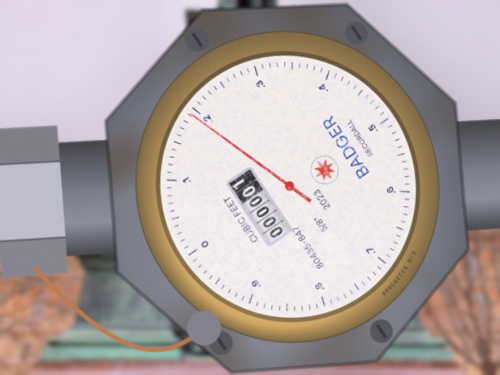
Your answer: 1.19,ft³
